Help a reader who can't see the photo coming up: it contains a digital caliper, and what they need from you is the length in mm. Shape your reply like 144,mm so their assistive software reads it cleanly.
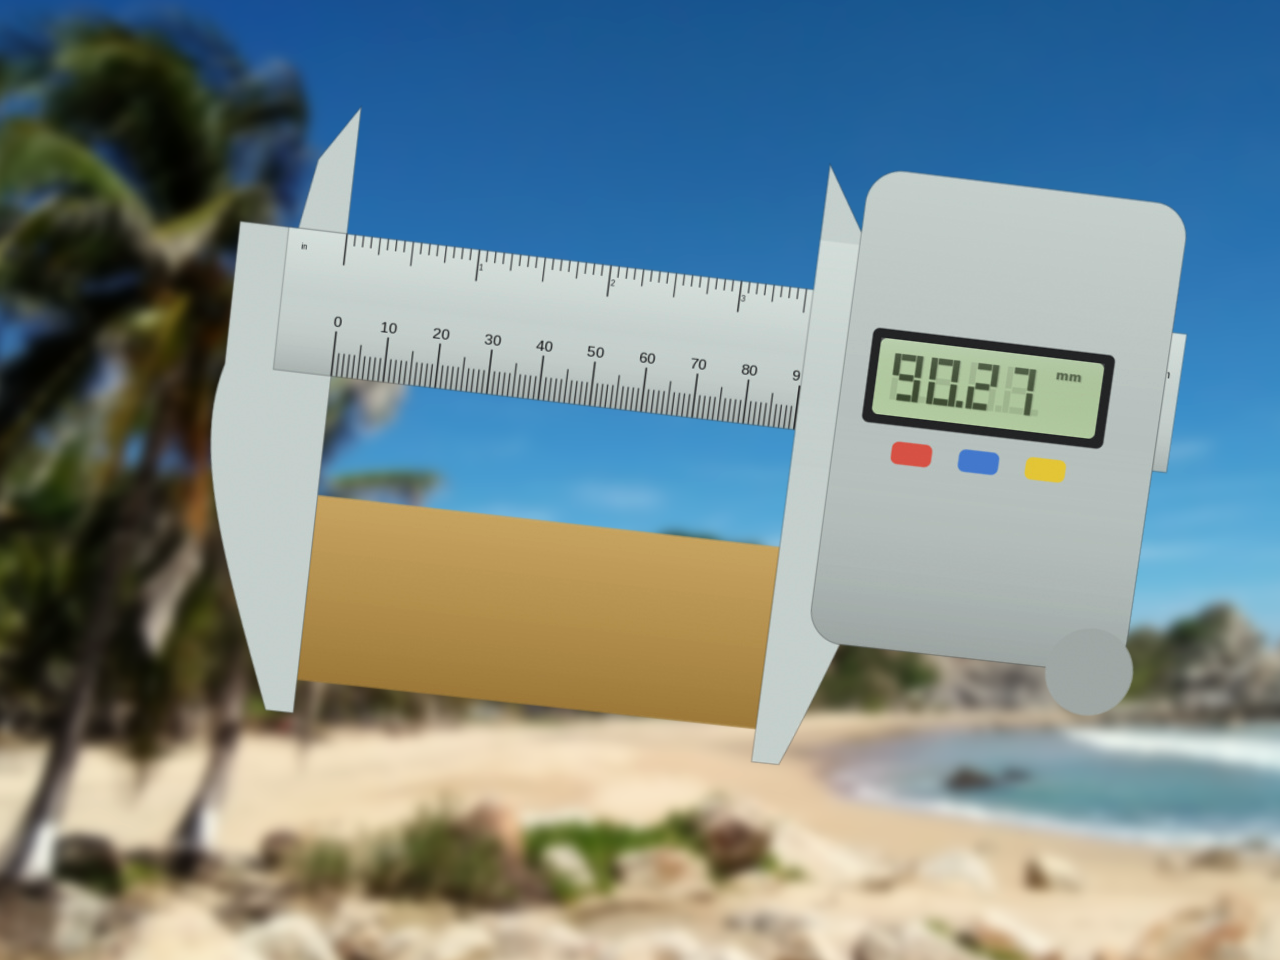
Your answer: 90.27,mm
